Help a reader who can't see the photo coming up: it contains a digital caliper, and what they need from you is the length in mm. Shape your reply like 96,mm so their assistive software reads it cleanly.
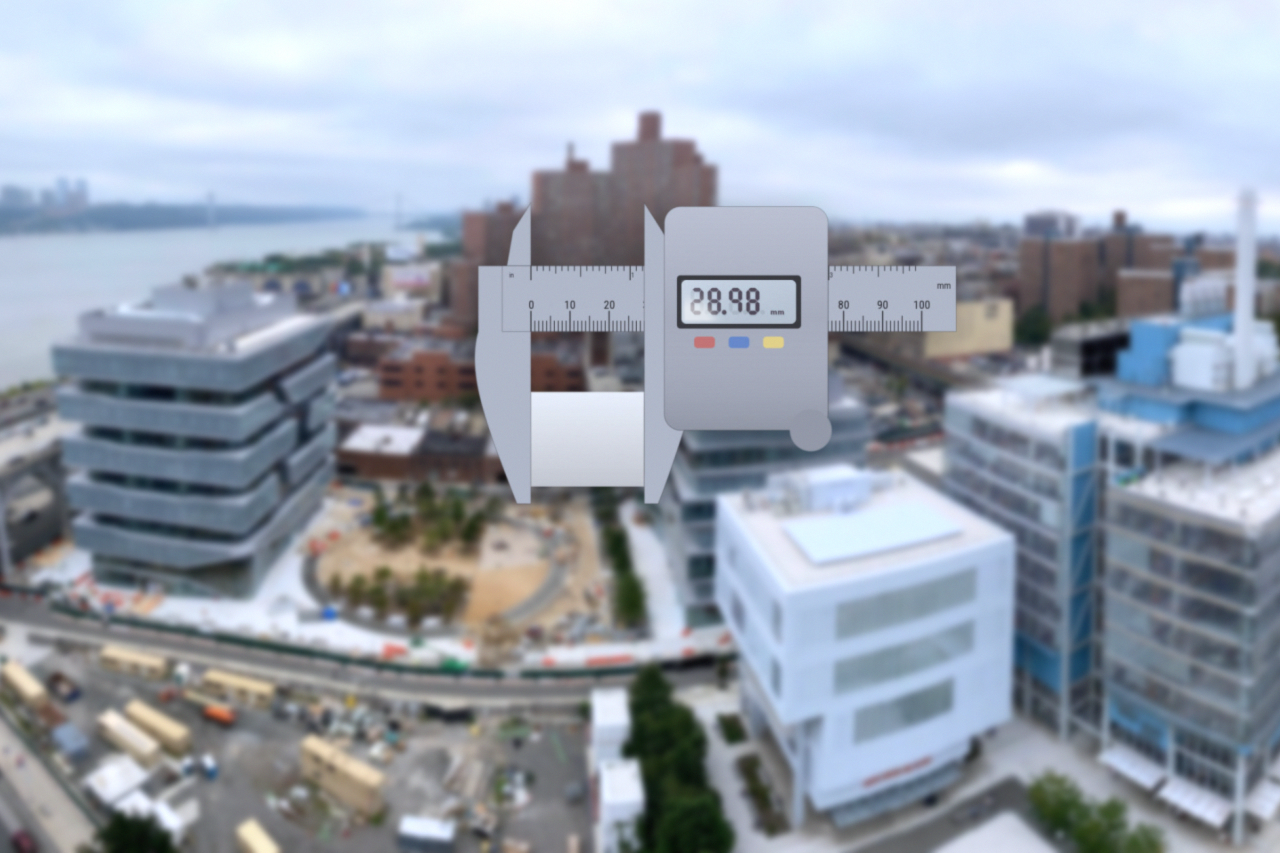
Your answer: 28.98,mm
